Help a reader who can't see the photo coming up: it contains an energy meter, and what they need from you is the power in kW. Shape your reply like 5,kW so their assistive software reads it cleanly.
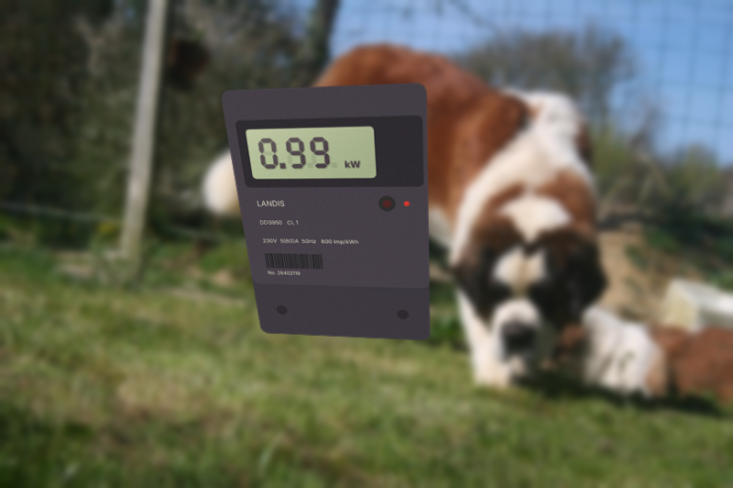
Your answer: 0.99,kW
